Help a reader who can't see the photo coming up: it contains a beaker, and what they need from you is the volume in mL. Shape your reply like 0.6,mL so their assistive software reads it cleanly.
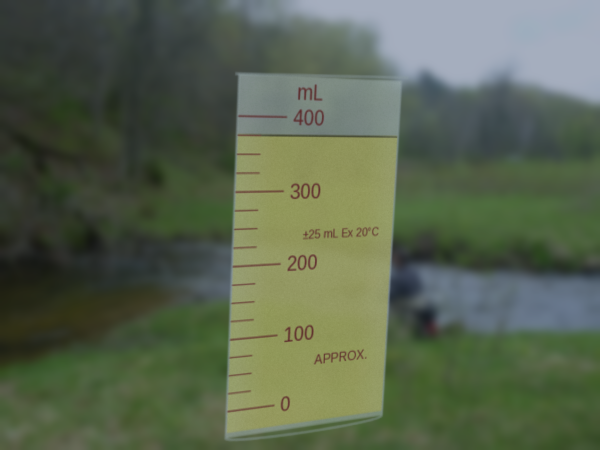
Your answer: 375,mL
